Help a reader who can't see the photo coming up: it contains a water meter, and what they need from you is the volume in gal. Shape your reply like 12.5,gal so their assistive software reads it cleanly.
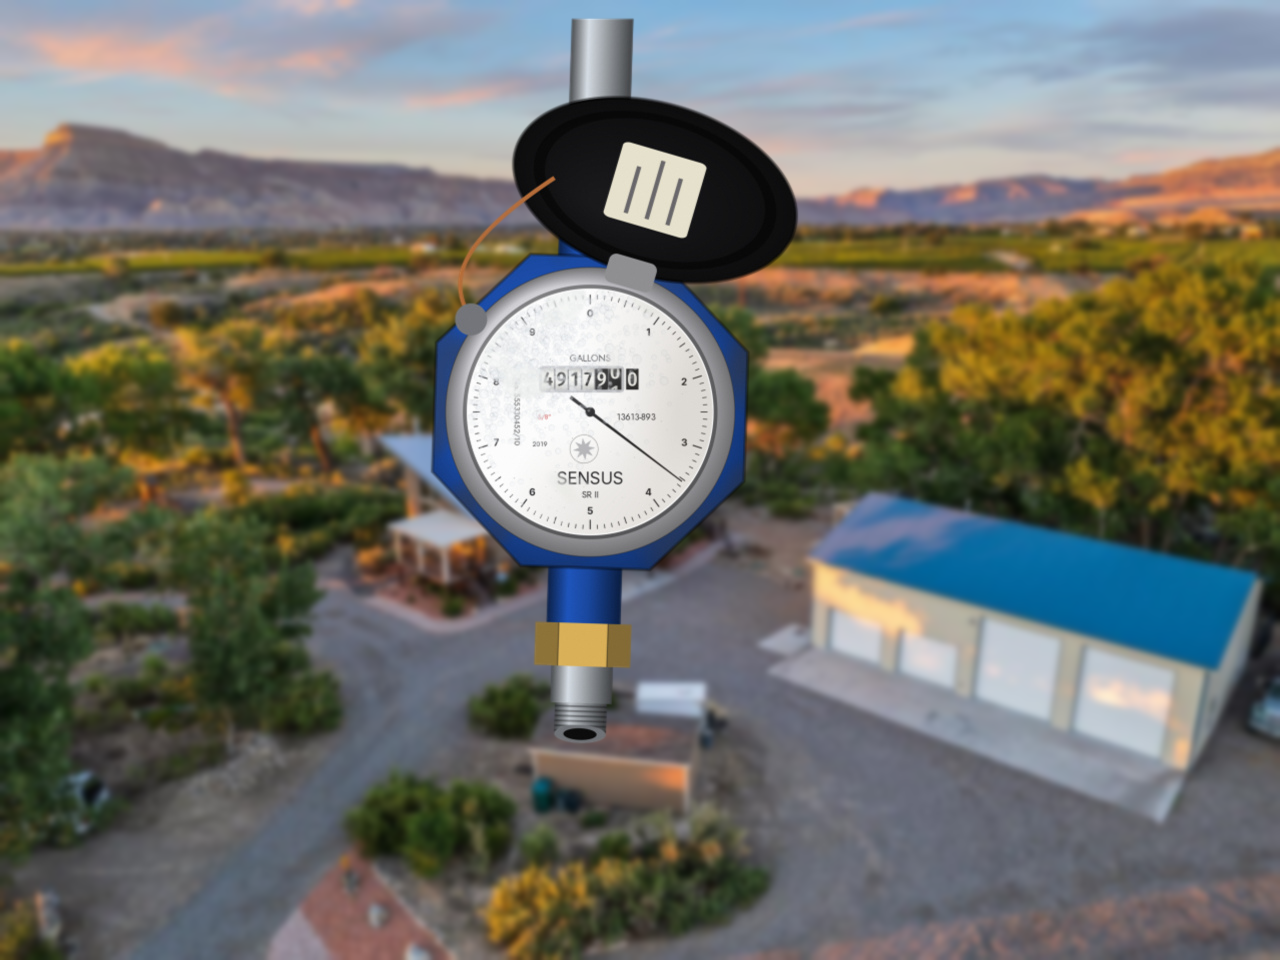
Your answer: 4917903.5,gal
